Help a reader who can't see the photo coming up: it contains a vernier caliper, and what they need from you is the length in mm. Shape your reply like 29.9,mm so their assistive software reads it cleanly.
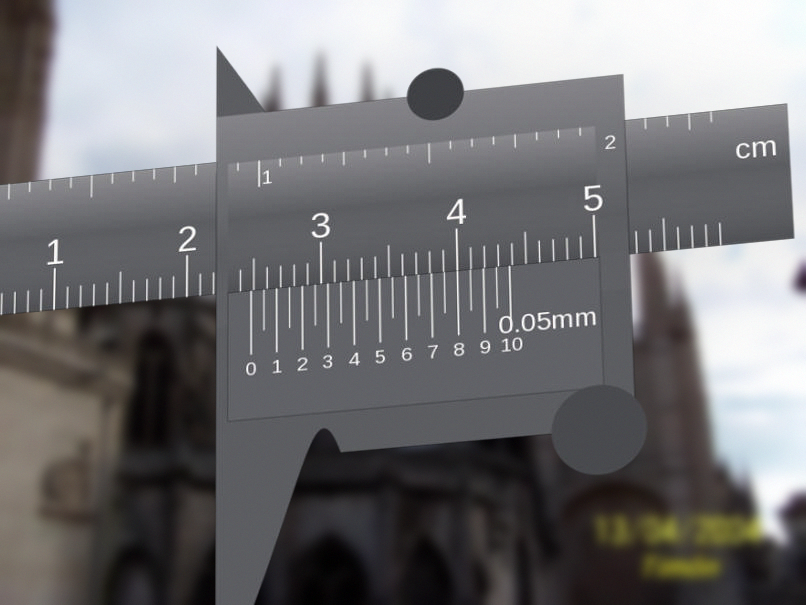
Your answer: 24.8,mm
